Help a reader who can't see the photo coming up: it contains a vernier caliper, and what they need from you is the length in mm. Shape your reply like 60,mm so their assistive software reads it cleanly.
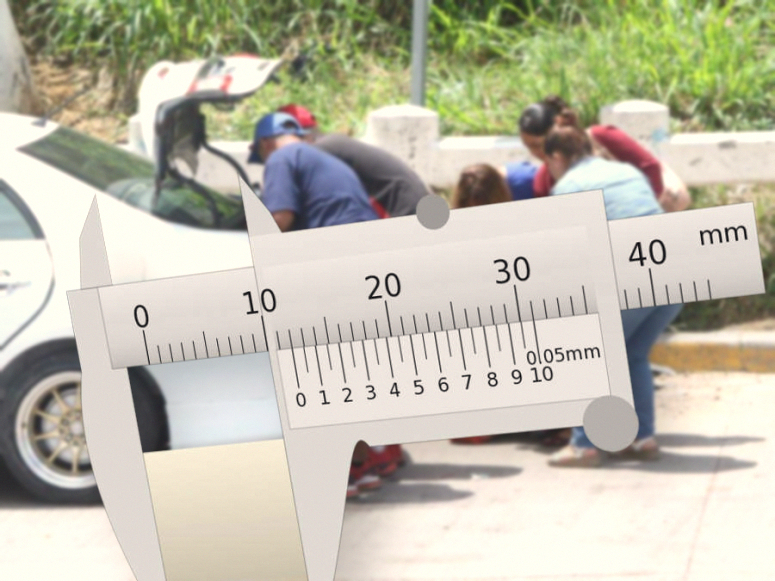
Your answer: 12.0,mm
